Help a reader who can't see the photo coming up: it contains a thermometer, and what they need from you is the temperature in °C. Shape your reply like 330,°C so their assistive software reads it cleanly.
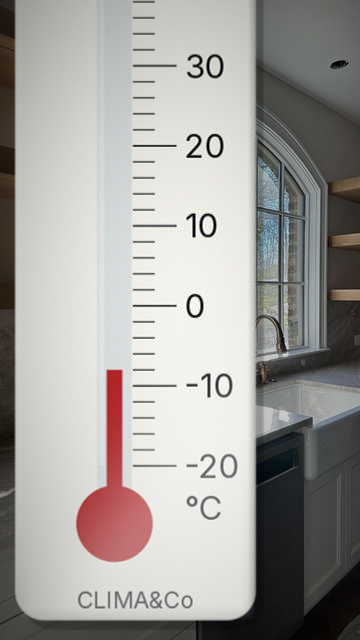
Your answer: -8,°C
